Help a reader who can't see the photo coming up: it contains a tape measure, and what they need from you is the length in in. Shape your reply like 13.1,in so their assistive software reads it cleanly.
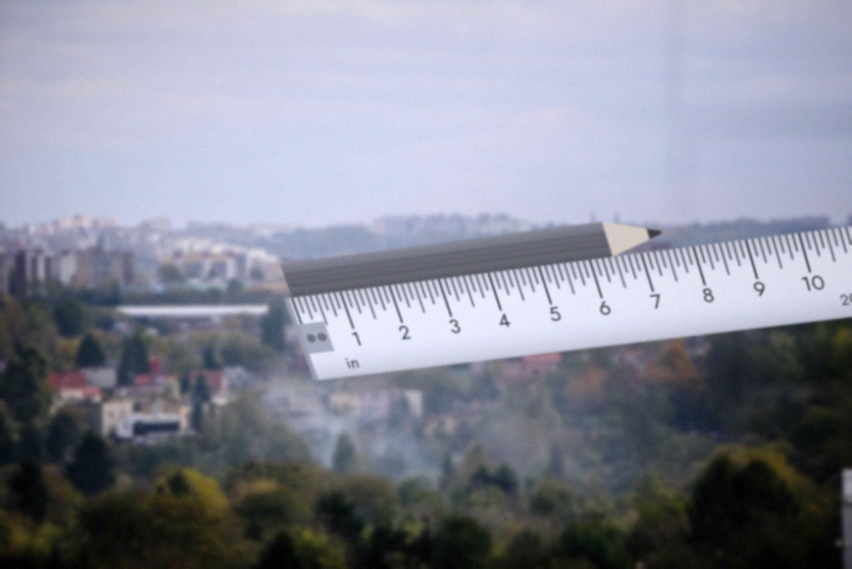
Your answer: 7.5,in
